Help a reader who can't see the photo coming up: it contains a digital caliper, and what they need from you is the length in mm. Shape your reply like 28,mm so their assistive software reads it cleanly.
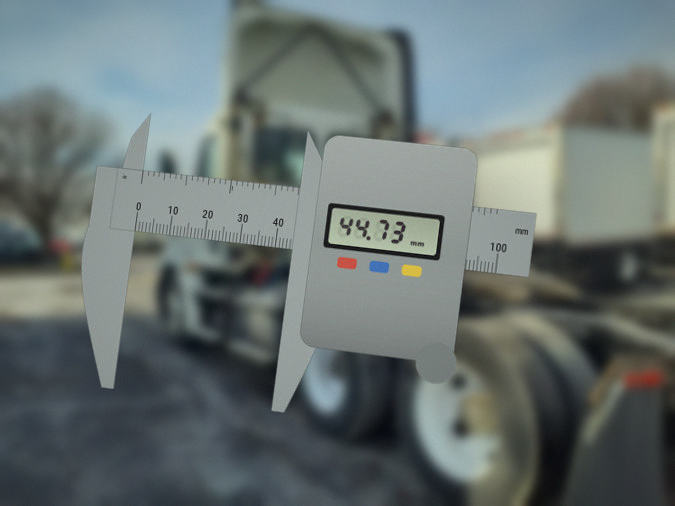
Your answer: 44.73,mm
